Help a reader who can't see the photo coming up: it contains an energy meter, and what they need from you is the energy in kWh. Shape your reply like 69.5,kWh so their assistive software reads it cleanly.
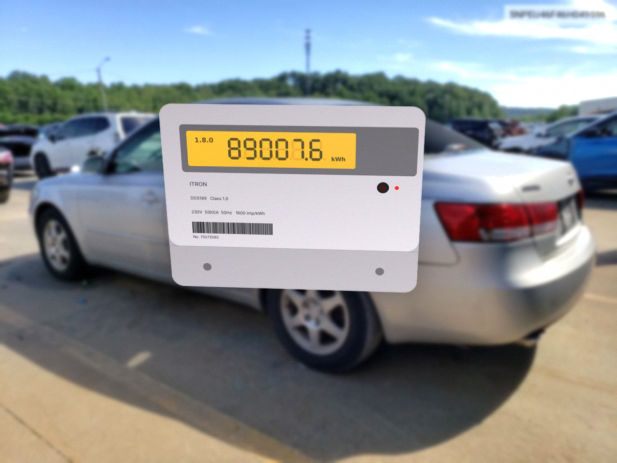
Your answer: 89007.6,kWh
